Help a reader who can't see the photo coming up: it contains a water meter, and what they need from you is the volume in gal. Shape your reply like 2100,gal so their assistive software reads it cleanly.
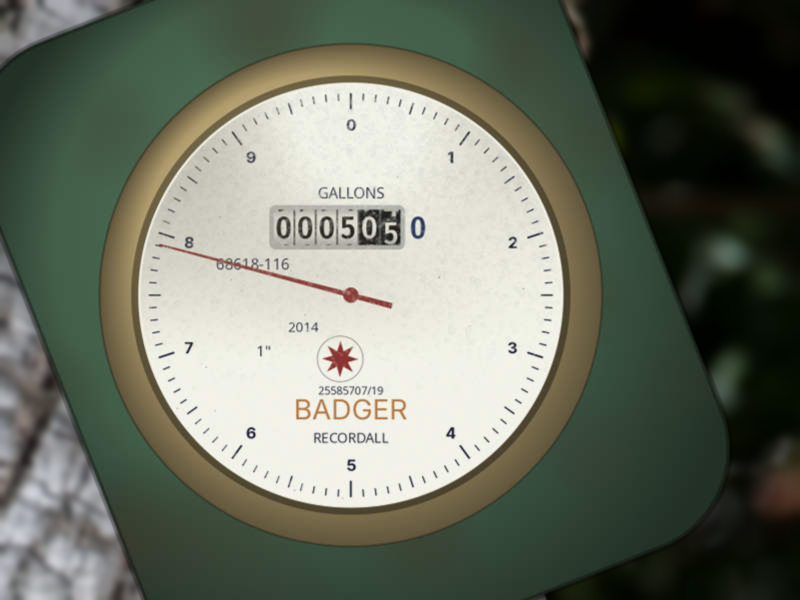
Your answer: 5047.9,gal
